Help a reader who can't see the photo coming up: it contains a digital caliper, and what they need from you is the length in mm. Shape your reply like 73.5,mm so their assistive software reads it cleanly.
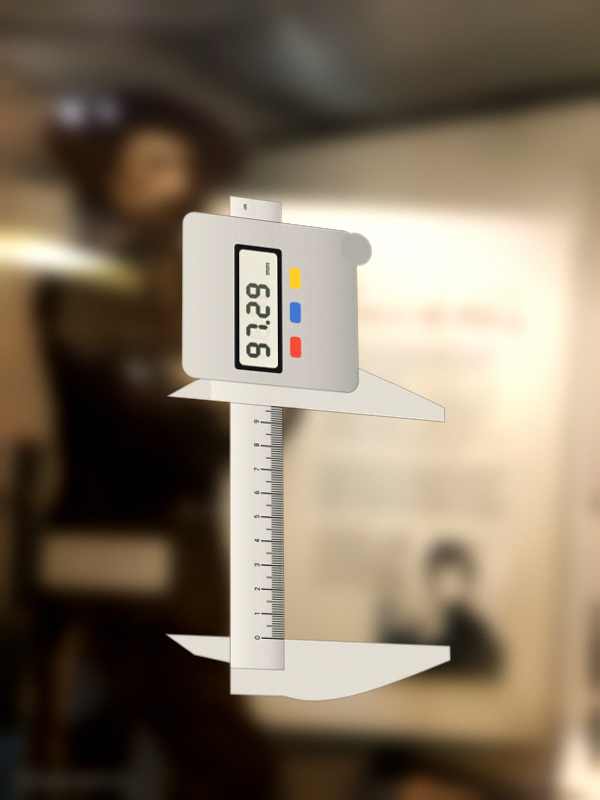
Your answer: 97.29,mm
